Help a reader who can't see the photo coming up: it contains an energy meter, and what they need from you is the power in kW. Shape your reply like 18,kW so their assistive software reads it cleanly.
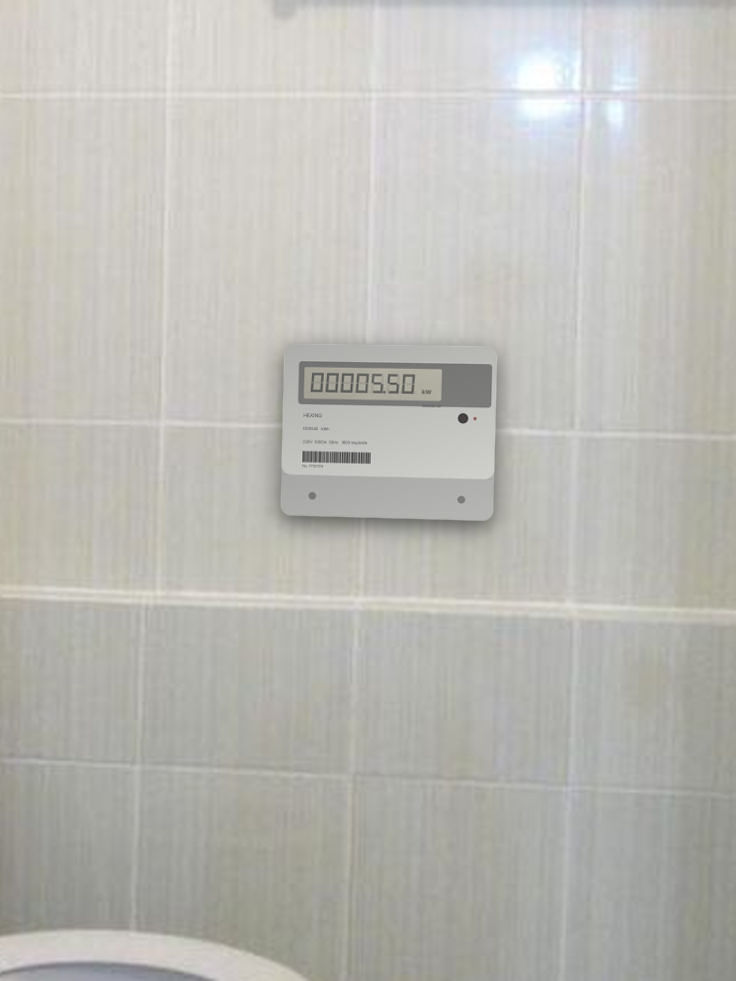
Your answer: 5.50,kW
